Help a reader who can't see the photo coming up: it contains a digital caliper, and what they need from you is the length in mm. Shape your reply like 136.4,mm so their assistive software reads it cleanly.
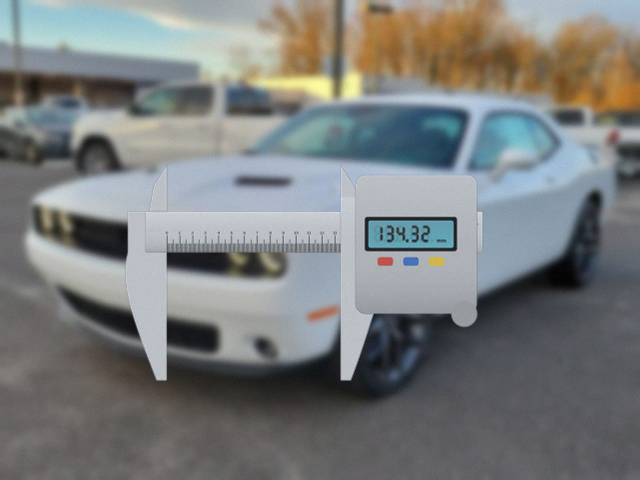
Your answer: 134.32,mm
